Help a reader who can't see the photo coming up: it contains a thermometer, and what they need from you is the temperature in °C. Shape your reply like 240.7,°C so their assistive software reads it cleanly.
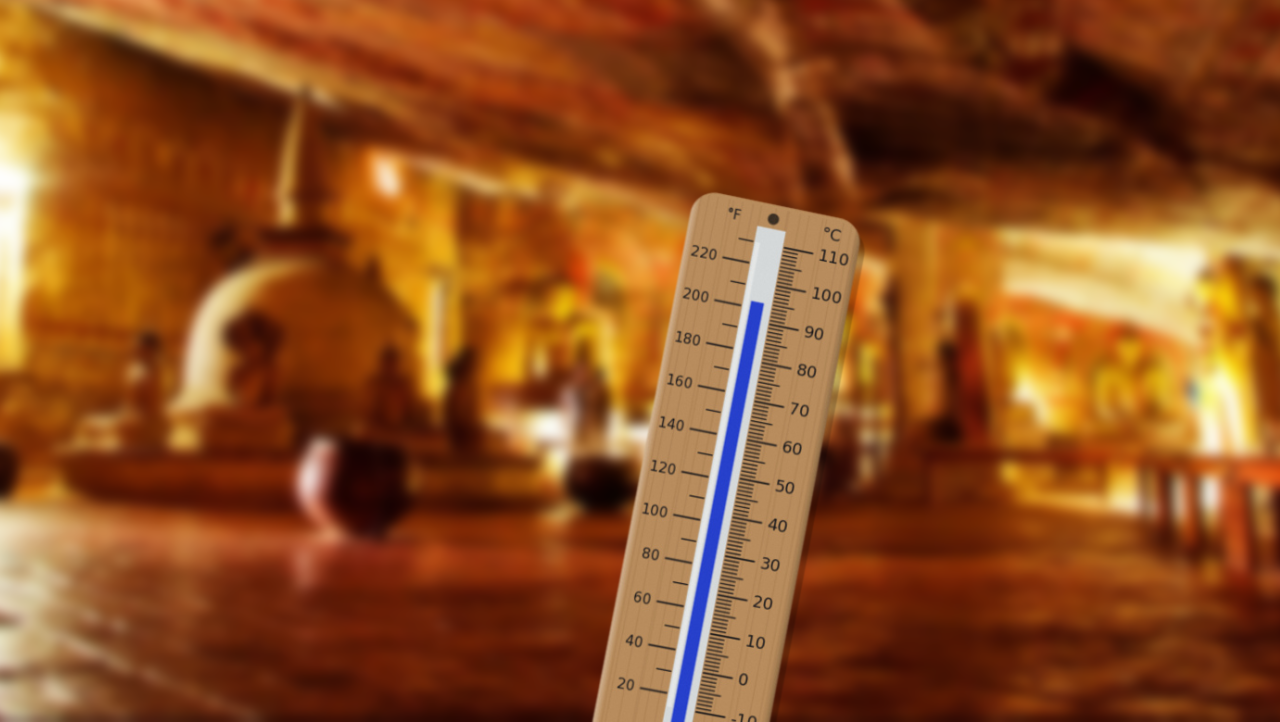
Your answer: 95,°C
